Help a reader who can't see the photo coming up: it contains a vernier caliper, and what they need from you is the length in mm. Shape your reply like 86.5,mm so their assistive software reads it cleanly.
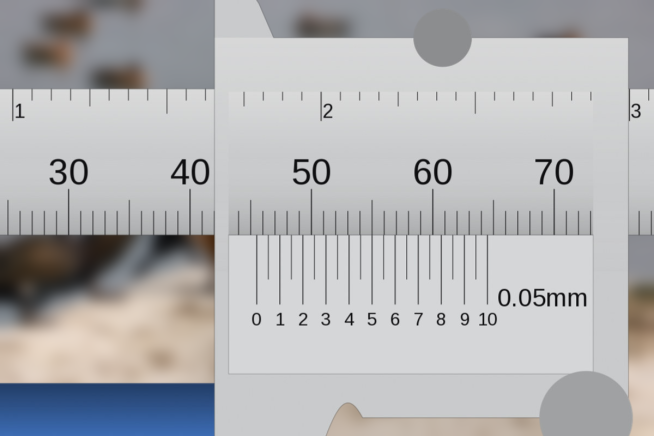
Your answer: 45.5,mm
